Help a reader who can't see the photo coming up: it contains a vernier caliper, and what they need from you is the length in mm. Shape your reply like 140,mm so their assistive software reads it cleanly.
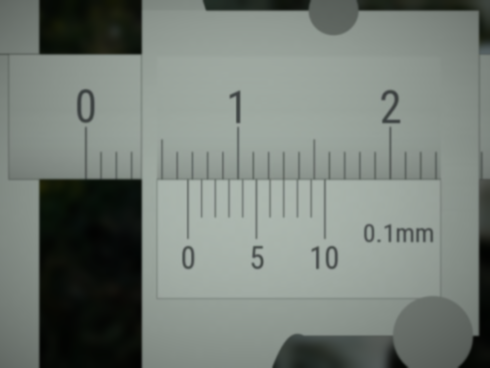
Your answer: 6.7,mm
